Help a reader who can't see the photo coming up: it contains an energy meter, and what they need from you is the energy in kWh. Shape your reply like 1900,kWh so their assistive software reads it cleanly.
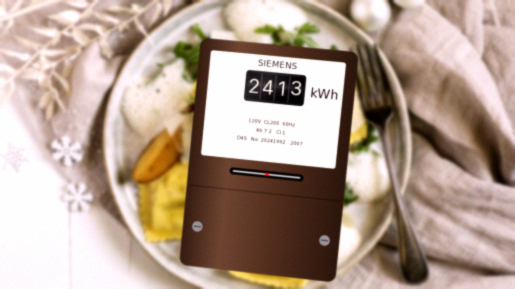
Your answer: 2413,kWh
